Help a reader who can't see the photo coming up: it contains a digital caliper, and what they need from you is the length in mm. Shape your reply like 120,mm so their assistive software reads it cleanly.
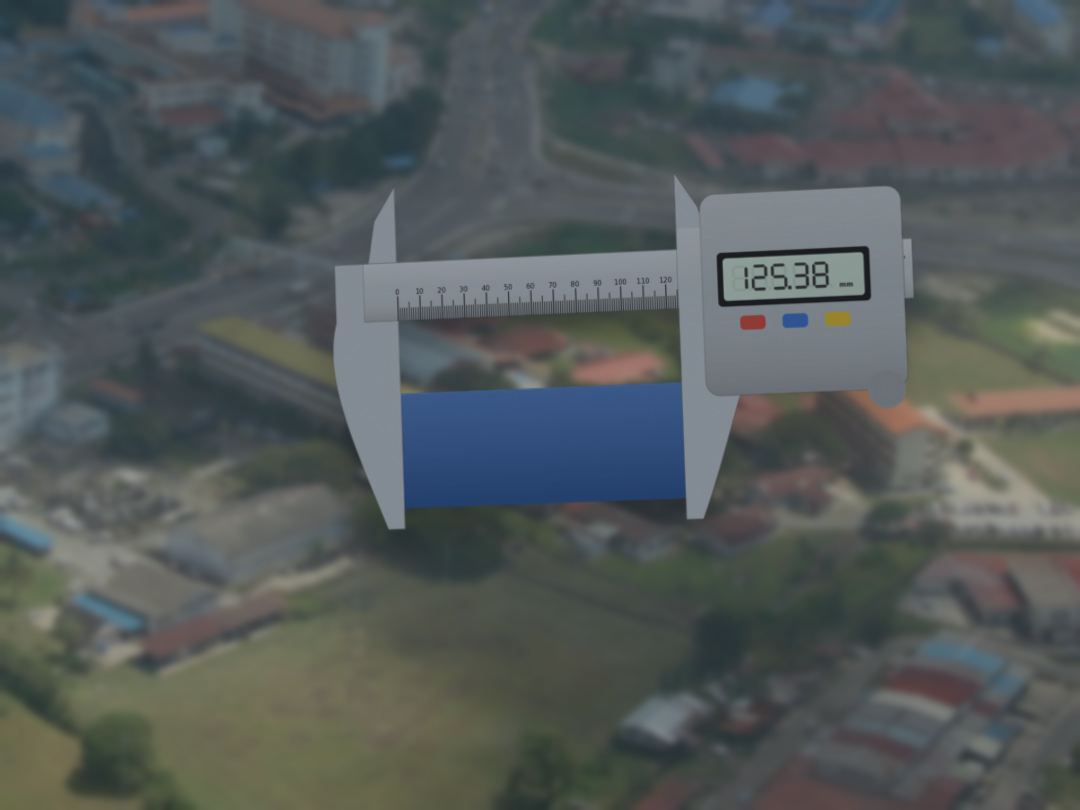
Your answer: 125.38,mm
